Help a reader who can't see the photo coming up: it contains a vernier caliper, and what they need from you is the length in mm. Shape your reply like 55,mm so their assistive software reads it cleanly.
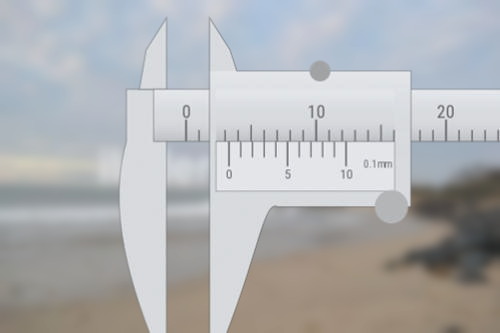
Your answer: 3.3,mm
